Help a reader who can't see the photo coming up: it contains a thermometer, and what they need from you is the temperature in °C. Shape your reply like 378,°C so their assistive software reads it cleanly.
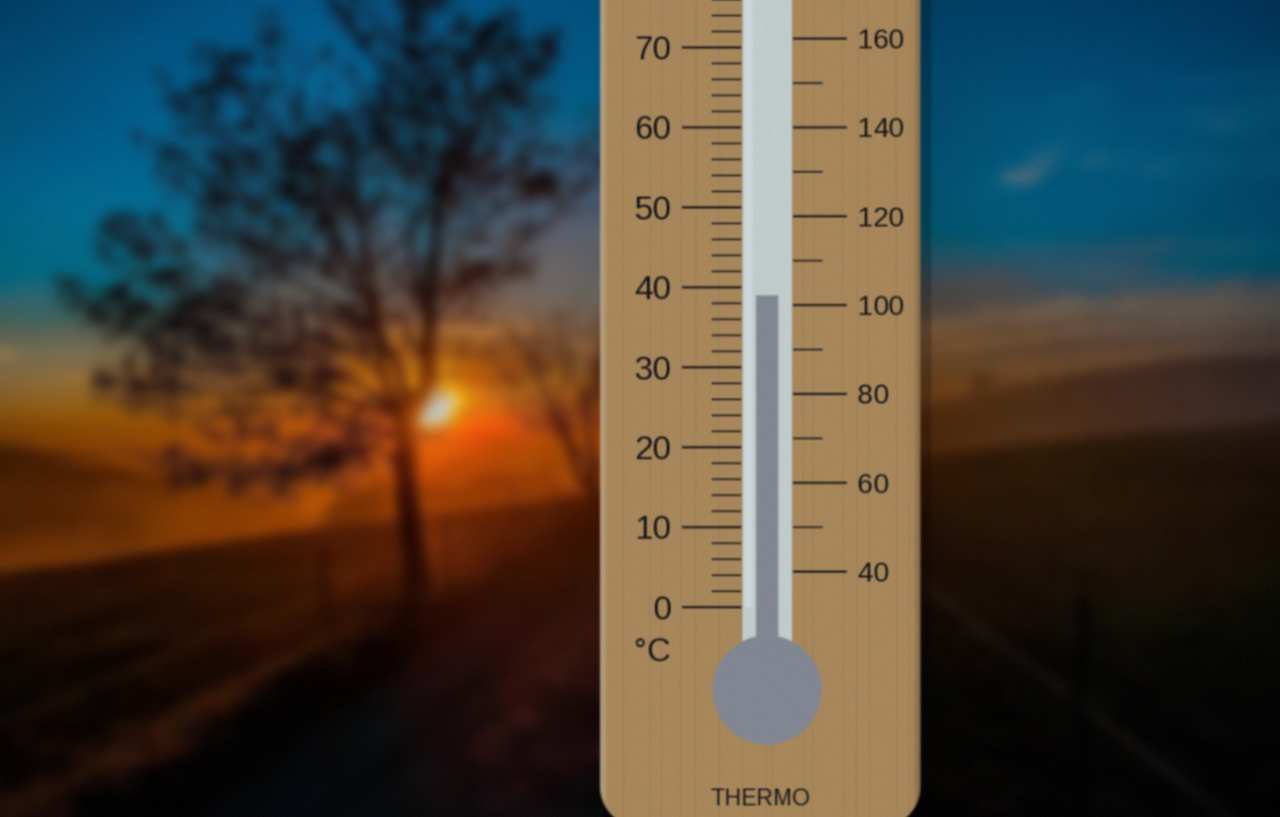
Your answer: 39,°C
